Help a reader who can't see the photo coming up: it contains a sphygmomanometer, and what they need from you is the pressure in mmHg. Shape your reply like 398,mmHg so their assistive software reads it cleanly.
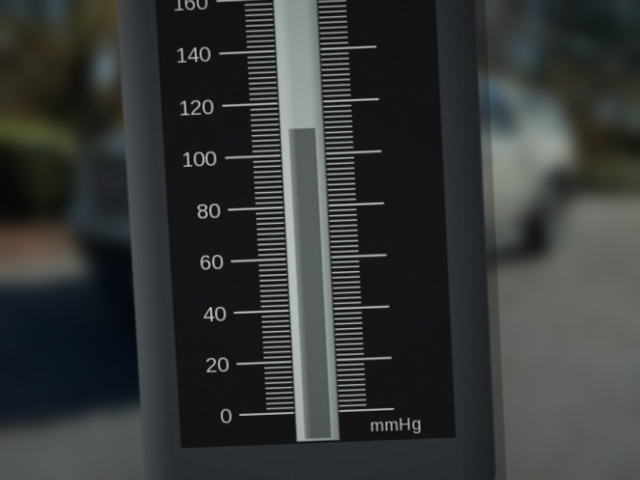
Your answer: 110,mmHg
